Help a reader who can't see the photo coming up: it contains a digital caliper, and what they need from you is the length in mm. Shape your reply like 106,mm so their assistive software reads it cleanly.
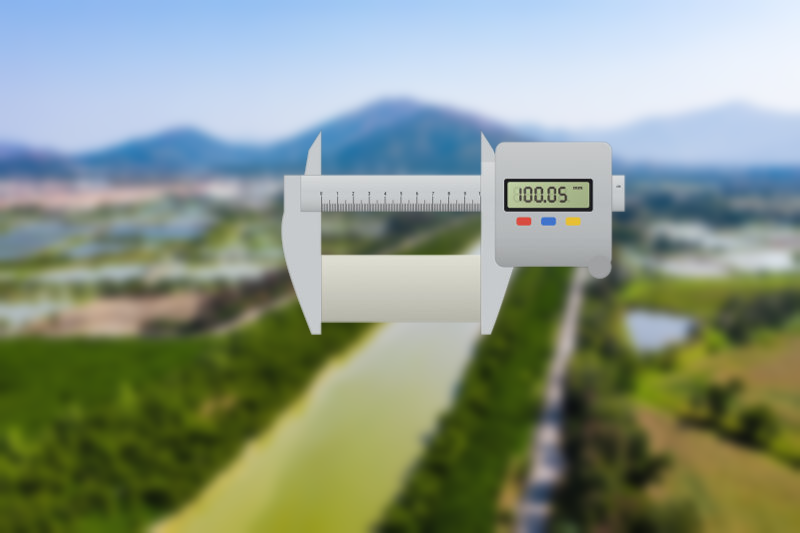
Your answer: 100.05,mm
